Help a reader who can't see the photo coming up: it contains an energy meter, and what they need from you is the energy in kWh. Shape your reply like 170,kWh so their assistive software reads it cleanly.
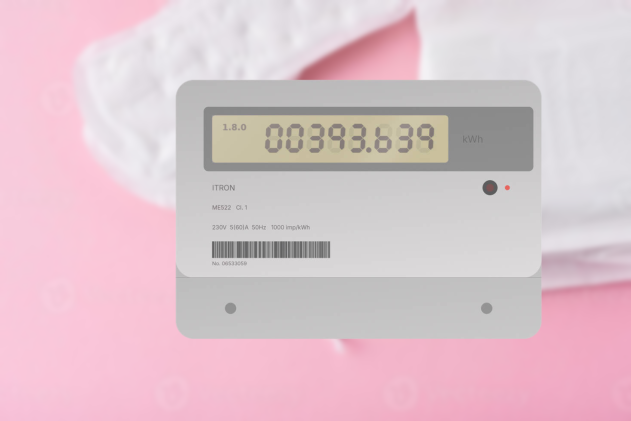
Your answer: 393.639,kWh
